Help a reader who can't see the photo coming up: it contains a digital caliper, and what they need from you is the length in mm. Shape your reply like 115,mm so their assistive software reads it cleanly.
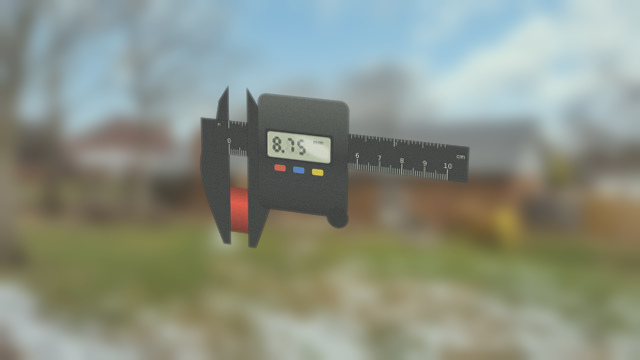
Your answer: 8.75,mm
